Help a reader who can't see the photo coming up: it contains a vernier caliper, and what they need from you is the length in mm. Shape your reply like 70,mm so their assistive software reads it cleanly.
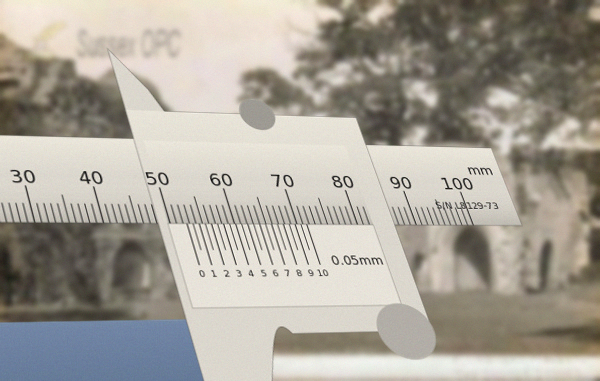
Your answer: 52.6,mm
